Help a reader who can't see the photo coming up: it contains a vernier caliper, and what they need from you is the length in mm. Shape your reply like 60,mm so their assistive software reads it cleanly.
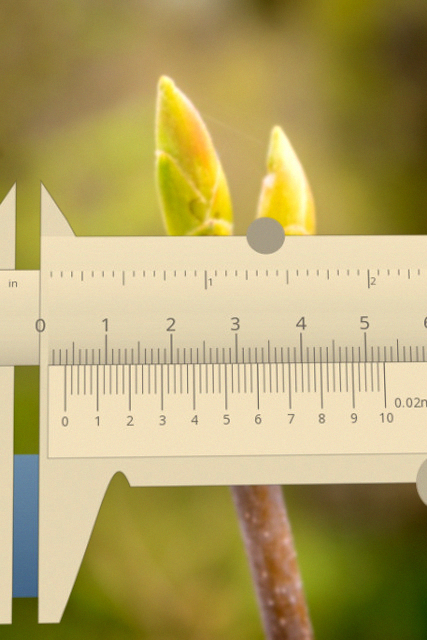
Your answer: 3.8,mm
